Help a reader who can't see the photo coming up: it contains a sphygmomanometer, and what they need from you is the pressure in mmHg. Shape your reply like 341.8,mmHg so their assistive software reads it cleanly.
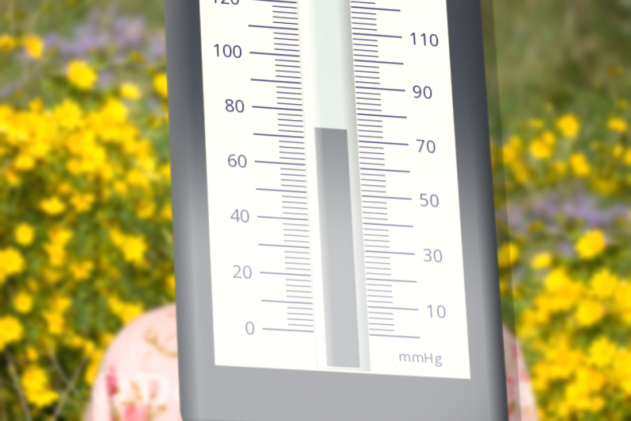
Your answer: 74,mmHg
